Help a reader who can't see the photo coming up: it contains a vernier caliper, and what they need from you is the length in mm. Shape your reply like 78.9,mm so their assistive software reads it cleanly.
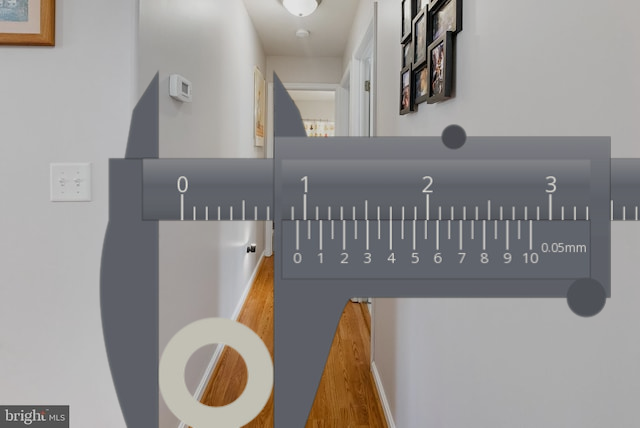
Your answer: 9.4,mm
